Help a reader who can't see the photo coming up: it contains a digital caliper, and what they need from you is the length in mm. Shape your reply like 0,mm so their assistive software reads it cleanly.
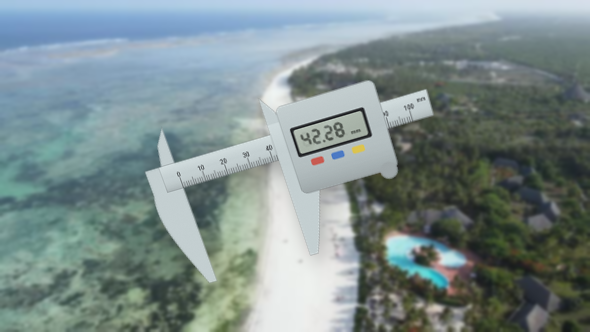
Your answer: 42.28,mm
